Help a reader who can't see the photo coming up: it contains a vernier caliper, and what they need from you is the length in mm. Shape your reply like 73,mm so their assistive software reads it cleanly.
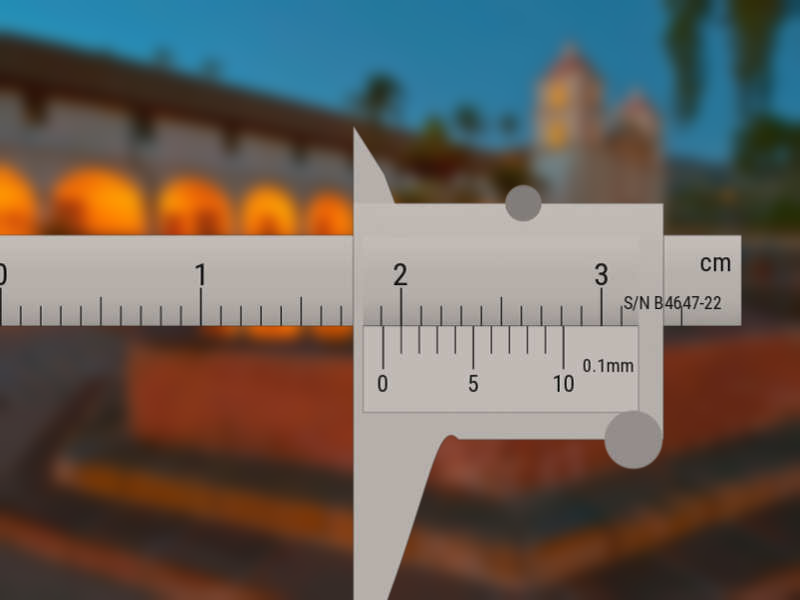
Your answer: 19.1,mm
